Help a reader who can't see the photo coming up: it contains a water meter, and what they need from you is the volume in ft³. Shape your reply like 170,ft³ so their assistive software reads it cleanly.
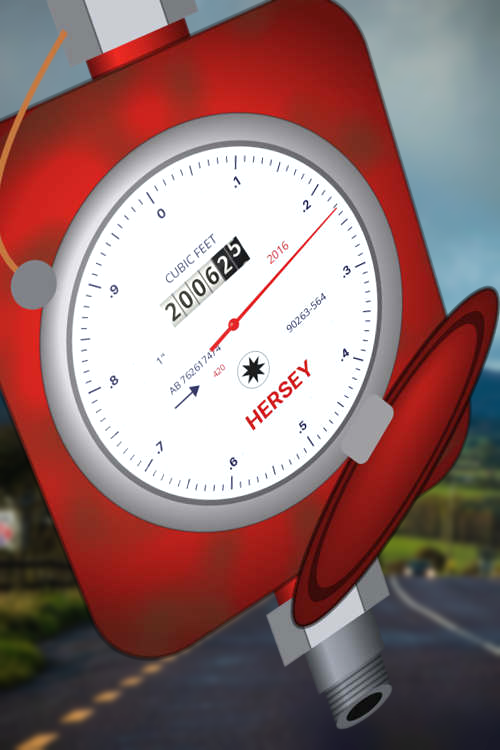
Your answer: 200625.23,ft³
